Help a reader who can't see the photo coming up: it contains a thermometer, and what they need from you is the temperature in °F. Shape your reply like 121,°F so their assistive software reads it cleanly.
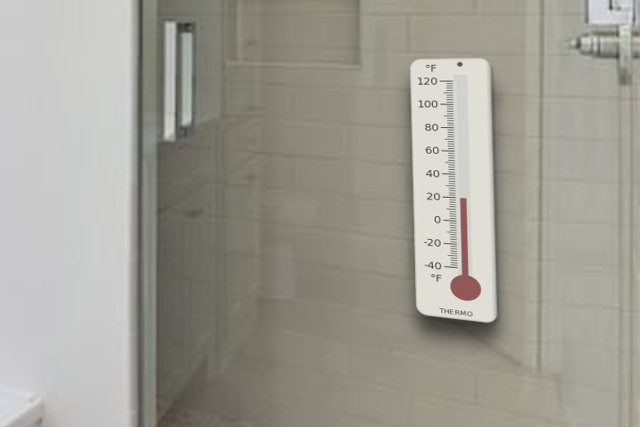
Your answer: 20,°F
